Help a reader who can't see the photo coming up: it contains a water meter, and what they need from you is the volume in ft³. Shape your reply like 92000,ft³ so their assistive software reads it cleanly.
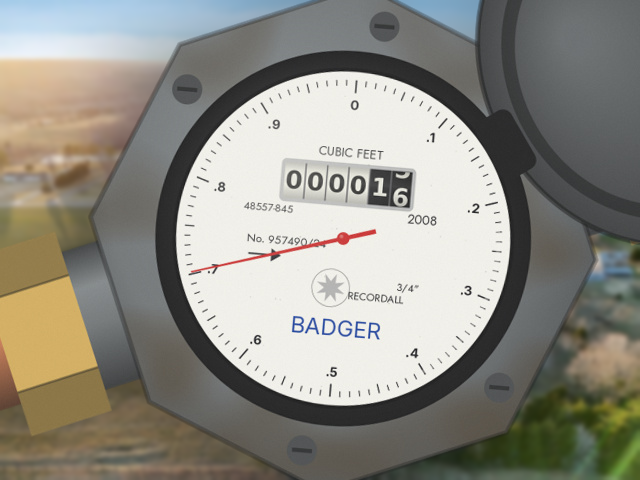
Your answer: 15.70,ft³
